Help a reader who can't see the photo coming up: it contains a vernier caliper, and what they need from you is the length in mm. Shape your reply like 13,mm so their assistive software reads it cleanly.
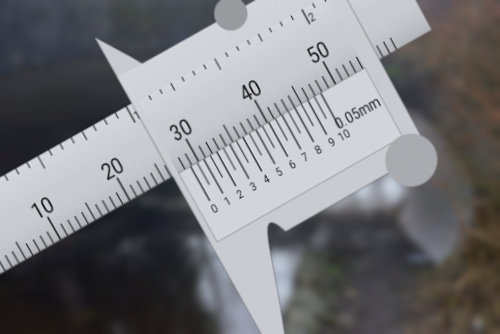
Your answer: 28.8,mm
